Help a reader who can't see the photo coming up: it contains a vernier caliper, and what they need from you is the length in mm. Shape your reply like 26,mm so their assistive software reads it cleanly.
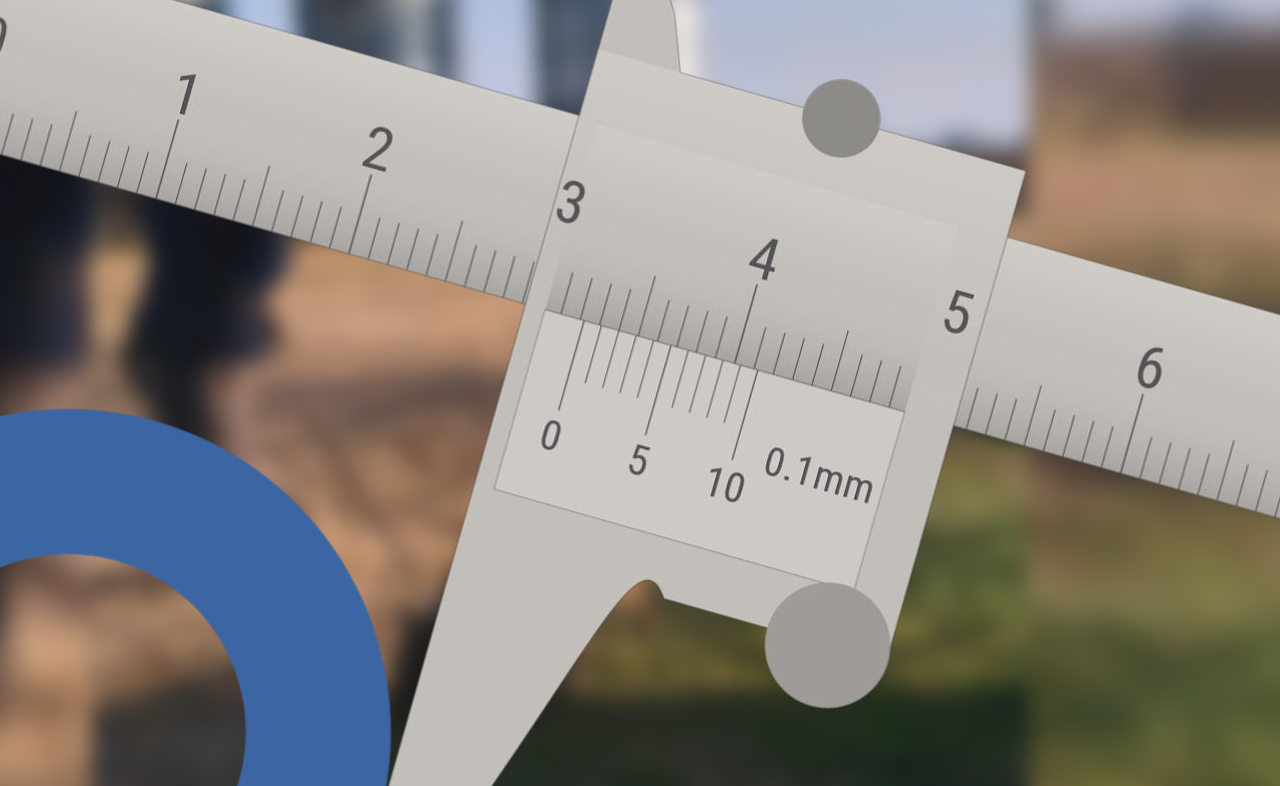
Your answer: 32.2,mm
